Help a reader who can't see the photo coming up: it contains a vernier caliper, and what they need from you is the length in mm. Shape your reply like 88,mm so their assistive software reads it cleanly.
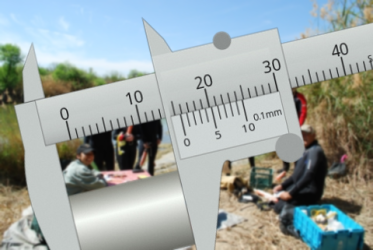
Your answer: 15.8,mm
